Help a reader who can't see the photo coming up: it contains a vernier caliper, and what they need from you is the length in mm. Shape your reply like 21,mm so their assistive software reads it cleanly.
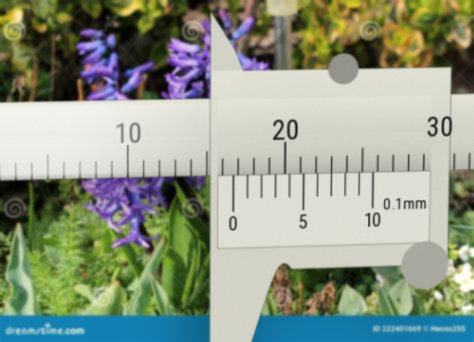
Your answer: 16.7,mm
